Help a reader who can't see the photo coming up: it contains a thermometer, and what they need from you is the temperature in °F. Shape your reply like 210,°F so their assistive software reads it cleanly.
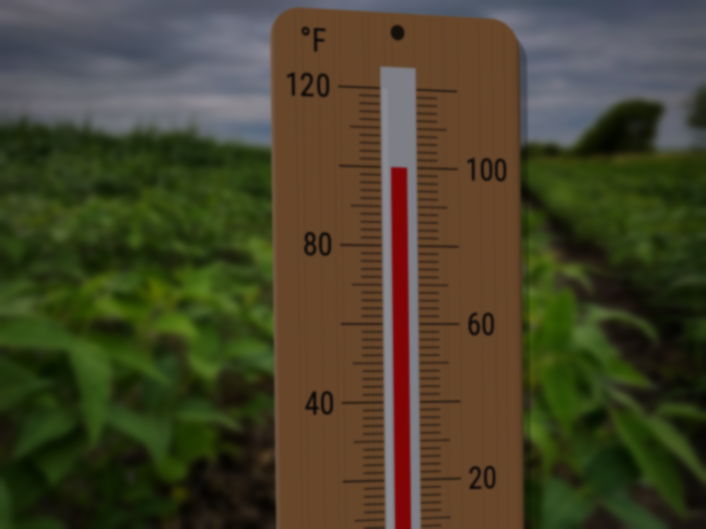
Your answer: 100,°F
